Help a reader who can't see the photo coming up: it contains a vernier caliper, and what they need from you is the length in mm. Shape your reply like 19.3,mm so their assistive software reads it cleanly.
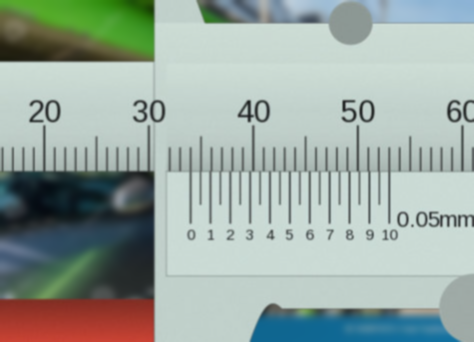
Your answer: 34.0,mm
